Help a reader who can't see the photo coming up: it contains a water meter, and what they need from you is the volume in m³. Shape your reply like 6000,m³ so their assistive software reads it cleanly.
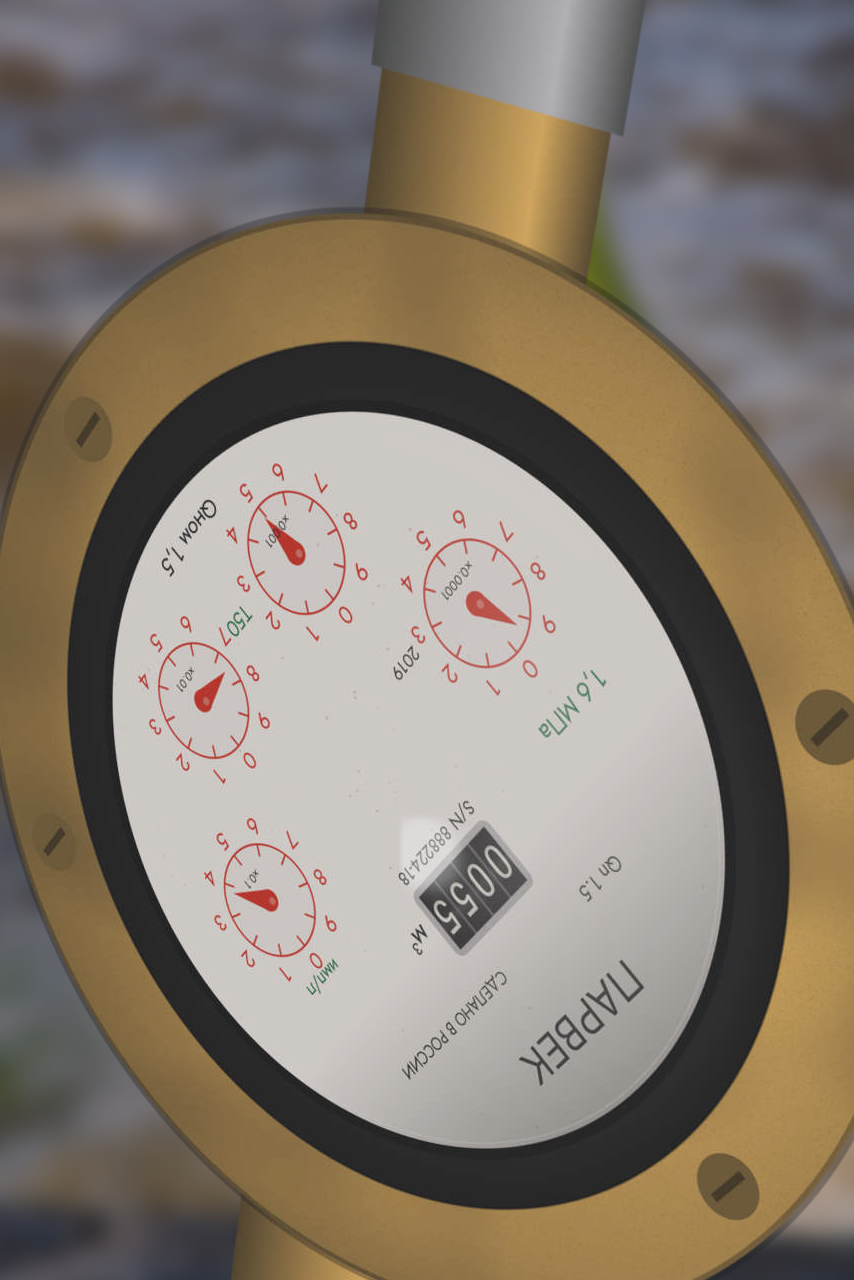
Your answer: 55.3749,m³
